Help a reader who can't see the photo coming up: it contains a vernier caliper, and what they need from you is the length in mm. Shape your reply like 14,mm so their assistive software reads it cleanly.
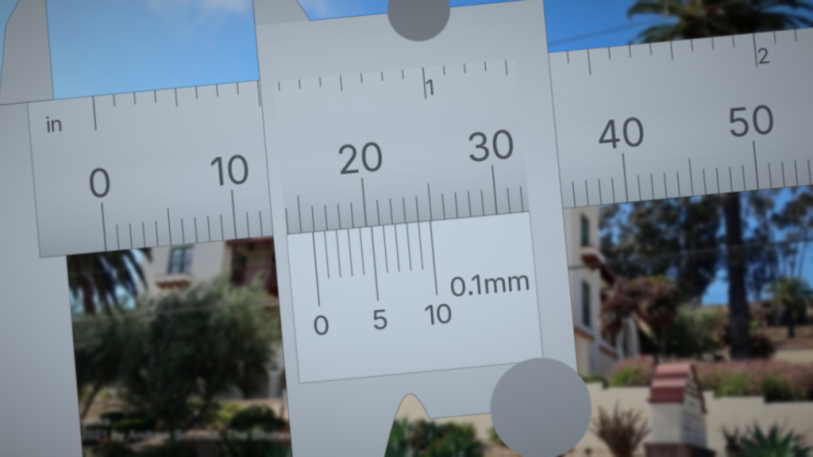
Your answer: 15.9,mm
